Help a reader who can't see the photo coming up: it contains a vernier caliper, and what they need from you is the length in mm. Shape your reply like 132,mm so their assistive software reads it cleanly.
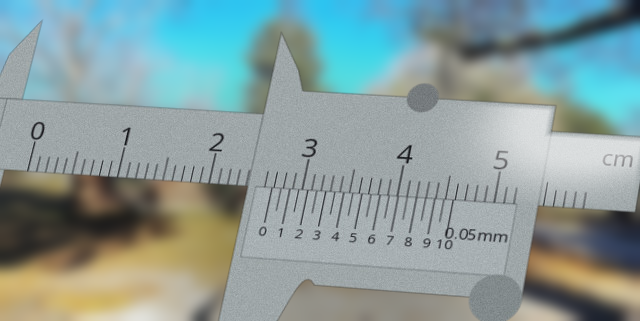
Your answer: 26.8,mm
